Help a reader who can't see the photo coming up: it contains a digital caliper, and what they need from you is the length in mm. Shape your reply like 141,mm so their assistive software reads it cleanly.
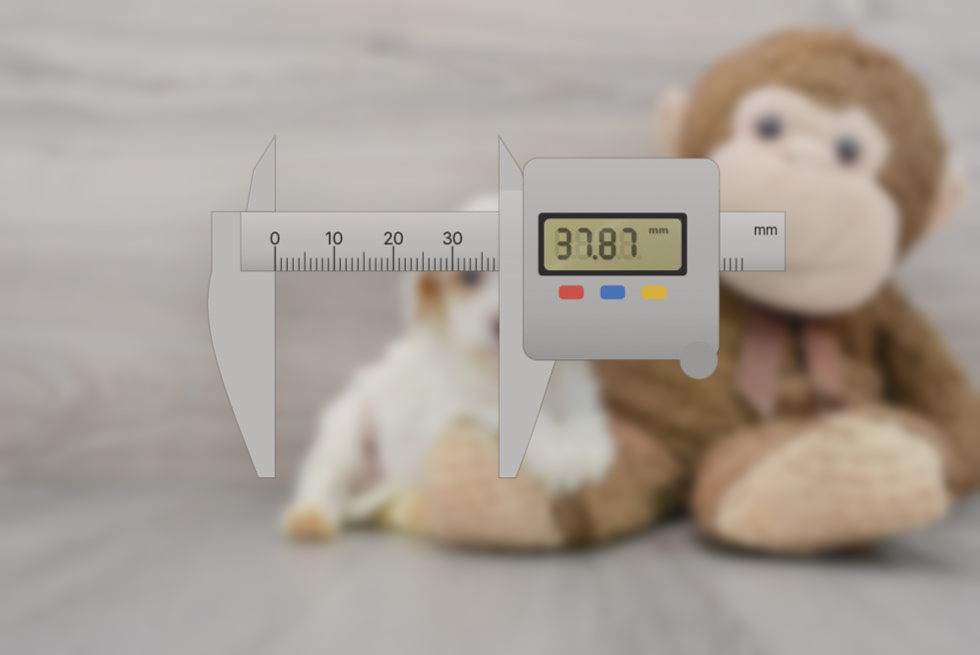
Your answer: 37.87,mm
